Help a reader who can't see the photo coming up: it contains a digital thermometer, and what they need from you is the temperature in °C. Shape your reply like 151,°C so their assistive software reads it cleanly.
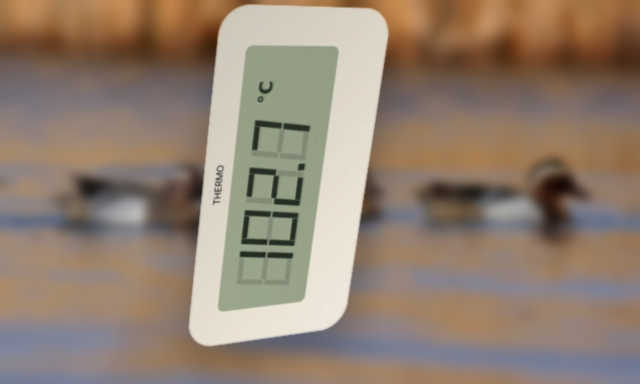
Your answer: 102.7,°C
